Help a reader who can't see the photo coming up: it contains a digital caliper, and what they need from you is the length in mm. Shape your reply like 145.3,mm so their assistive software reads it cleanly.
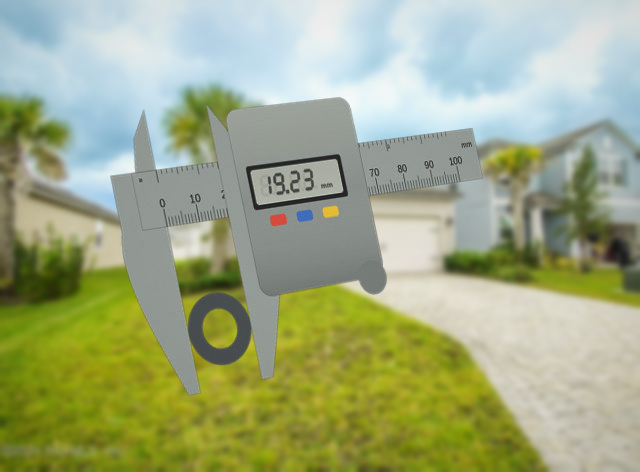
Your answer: 19.23,mm
